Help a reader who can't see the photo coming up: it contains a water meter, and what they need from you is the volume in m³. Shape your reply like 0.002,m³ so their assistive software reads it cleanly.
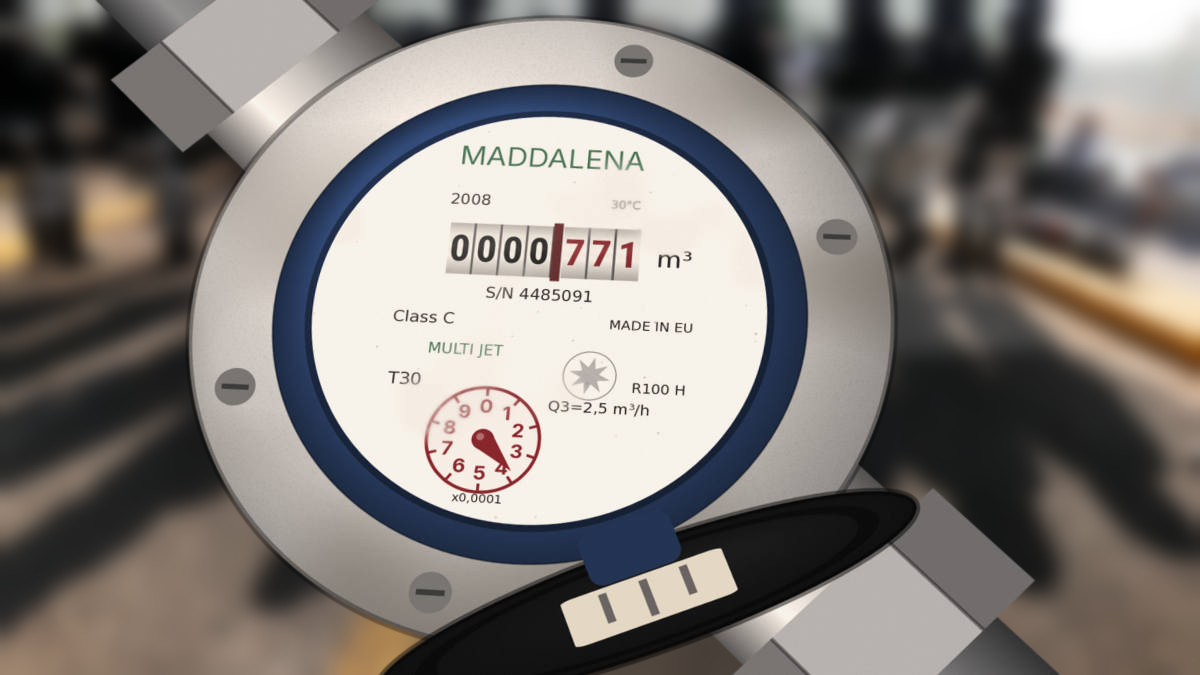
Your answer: 0.7713,m³
